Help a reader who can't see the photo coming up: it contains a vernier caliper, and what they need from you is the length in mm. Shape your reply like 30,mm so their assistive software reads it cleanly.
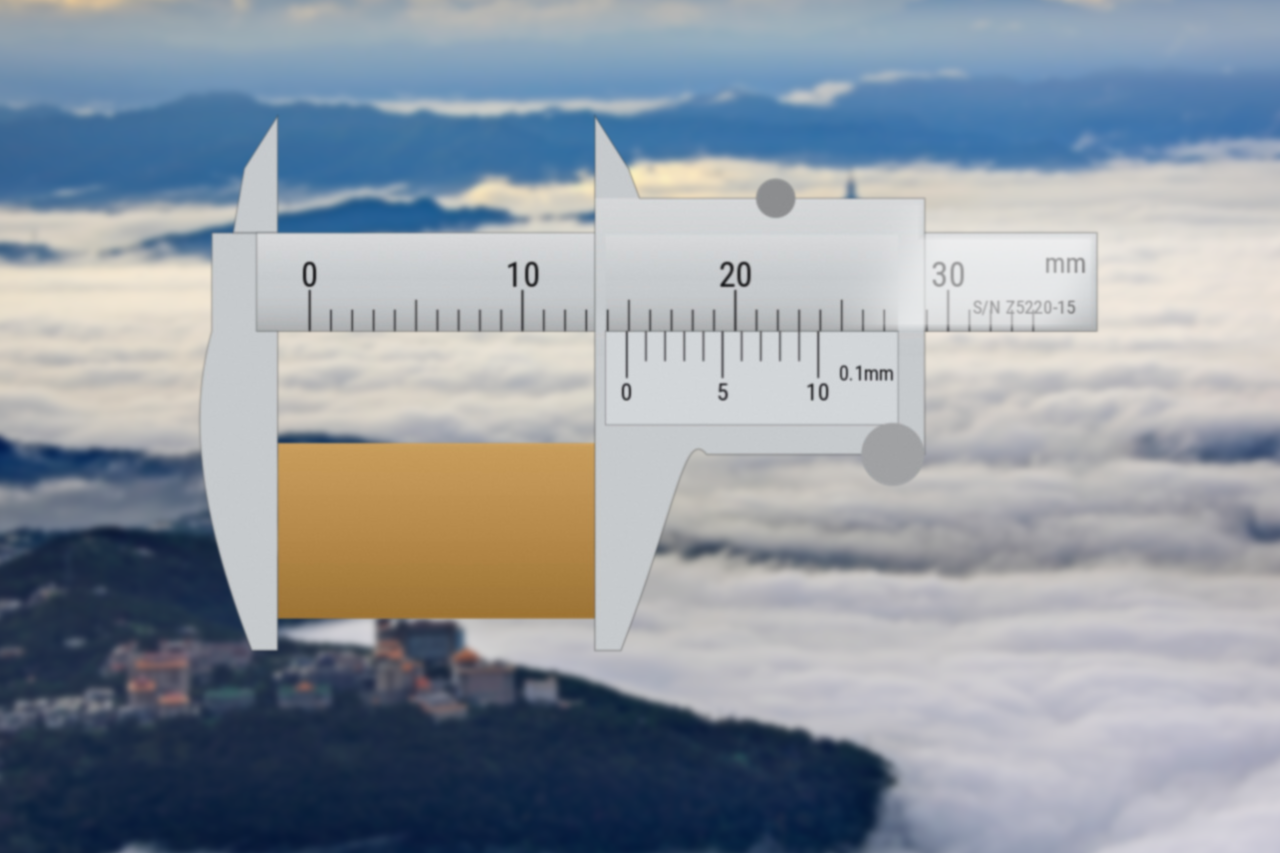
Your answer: 14.9,mm
